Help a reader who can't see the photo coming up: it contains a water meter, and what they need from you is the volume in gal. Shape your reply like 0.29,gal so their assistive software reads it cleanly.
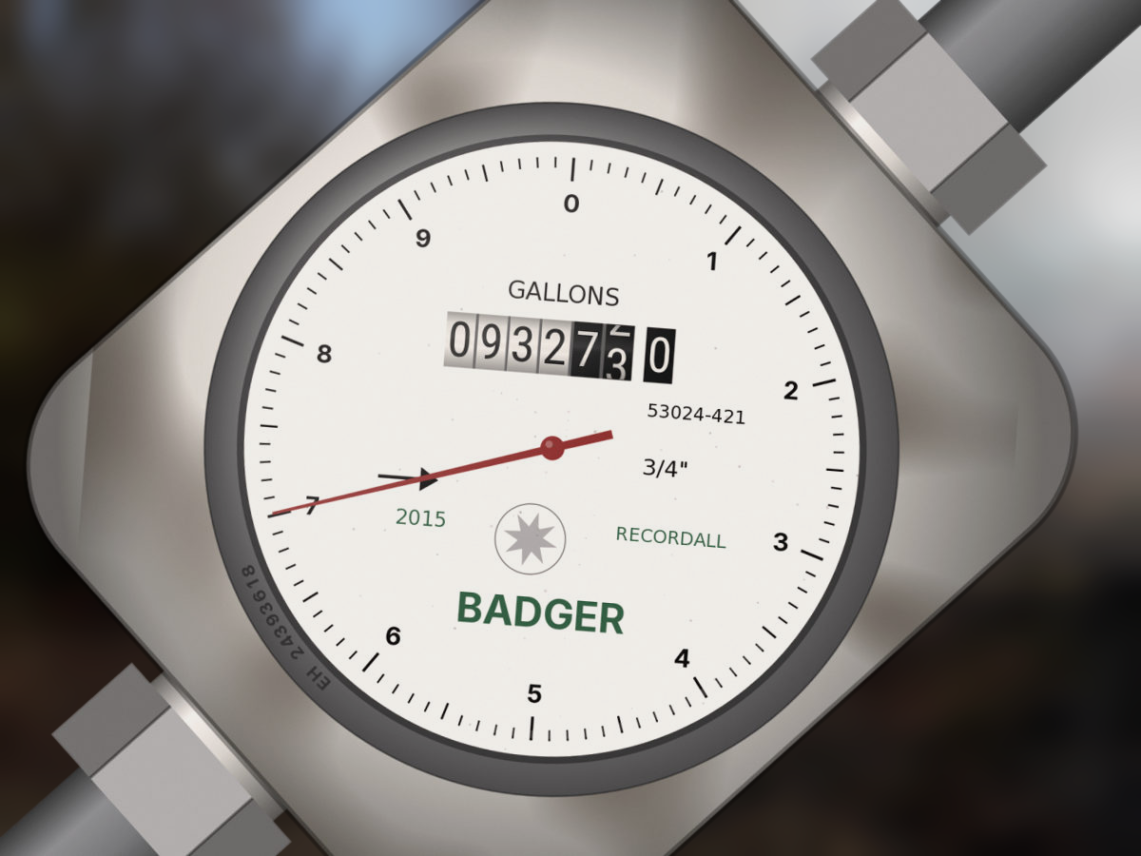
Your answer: 932727.0,gal
